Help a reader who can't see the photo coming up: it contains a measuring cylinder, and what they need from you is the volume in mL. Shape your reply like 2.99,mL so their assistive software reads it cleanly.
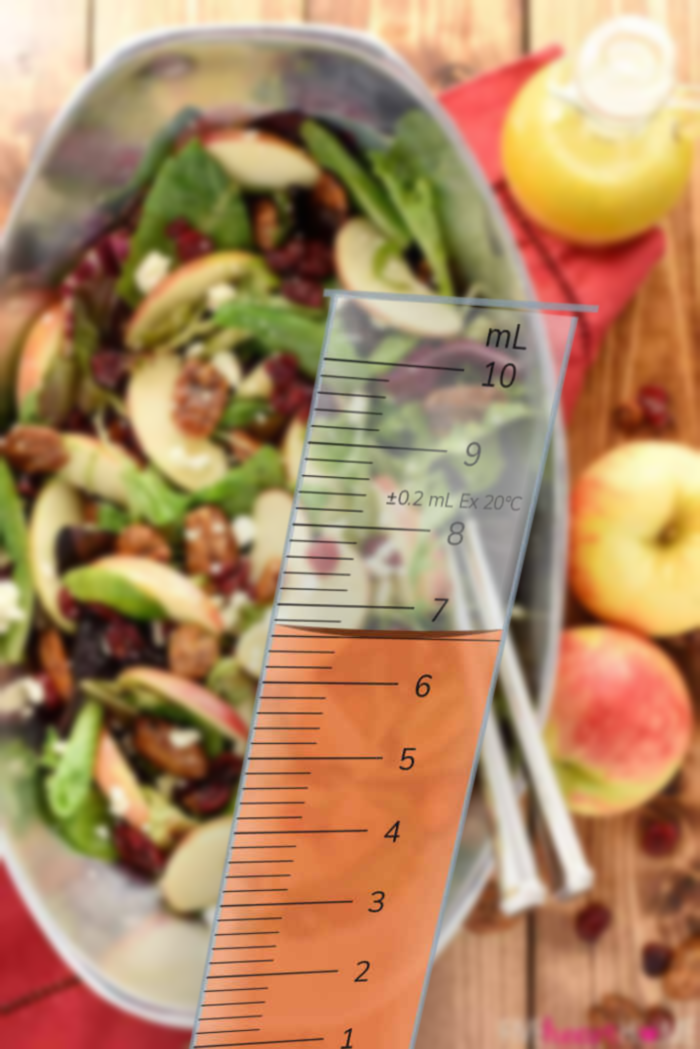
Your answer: 6.6,mL
